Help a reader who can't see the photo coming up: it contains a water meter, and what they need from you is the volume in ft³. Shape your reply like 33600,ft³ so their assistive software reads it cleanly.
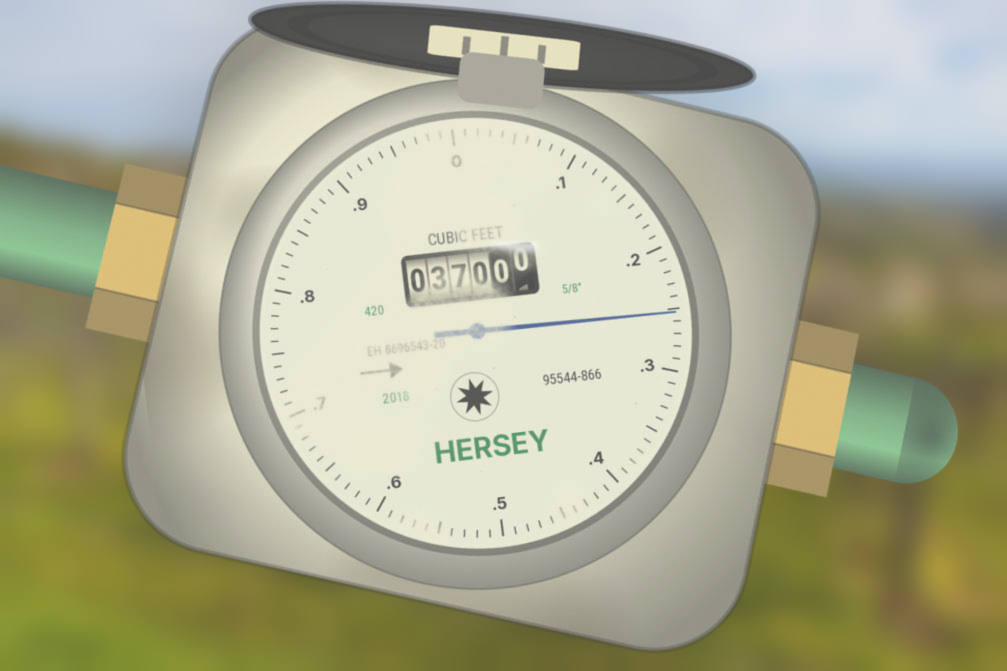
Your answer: 37000.25,ft³
